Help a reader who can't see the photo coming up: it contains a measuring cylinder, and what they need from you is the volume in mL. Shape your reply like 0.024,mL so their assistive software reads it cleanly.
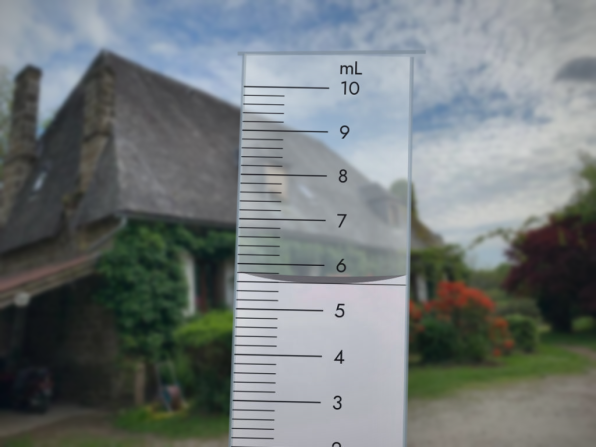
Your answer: 5.6,mL
